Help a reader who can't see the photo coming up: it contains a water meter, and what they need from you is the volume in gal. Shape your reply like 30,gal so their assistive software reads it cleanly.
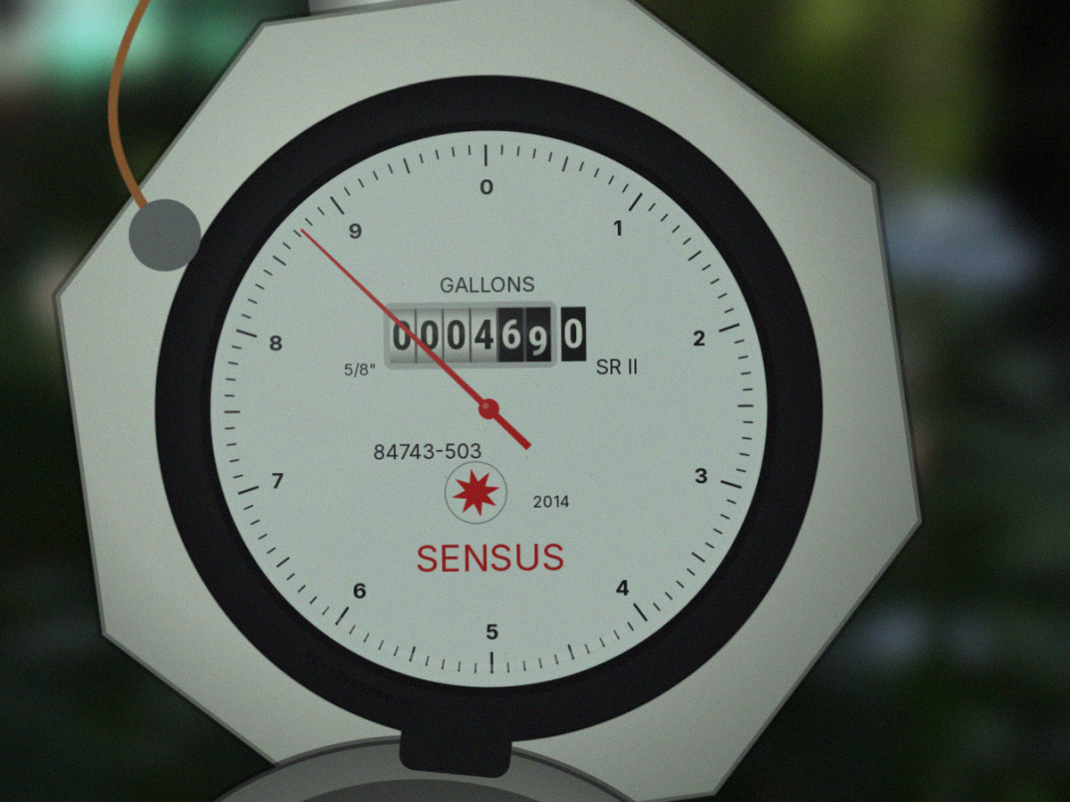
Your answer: 4688.7,gal
